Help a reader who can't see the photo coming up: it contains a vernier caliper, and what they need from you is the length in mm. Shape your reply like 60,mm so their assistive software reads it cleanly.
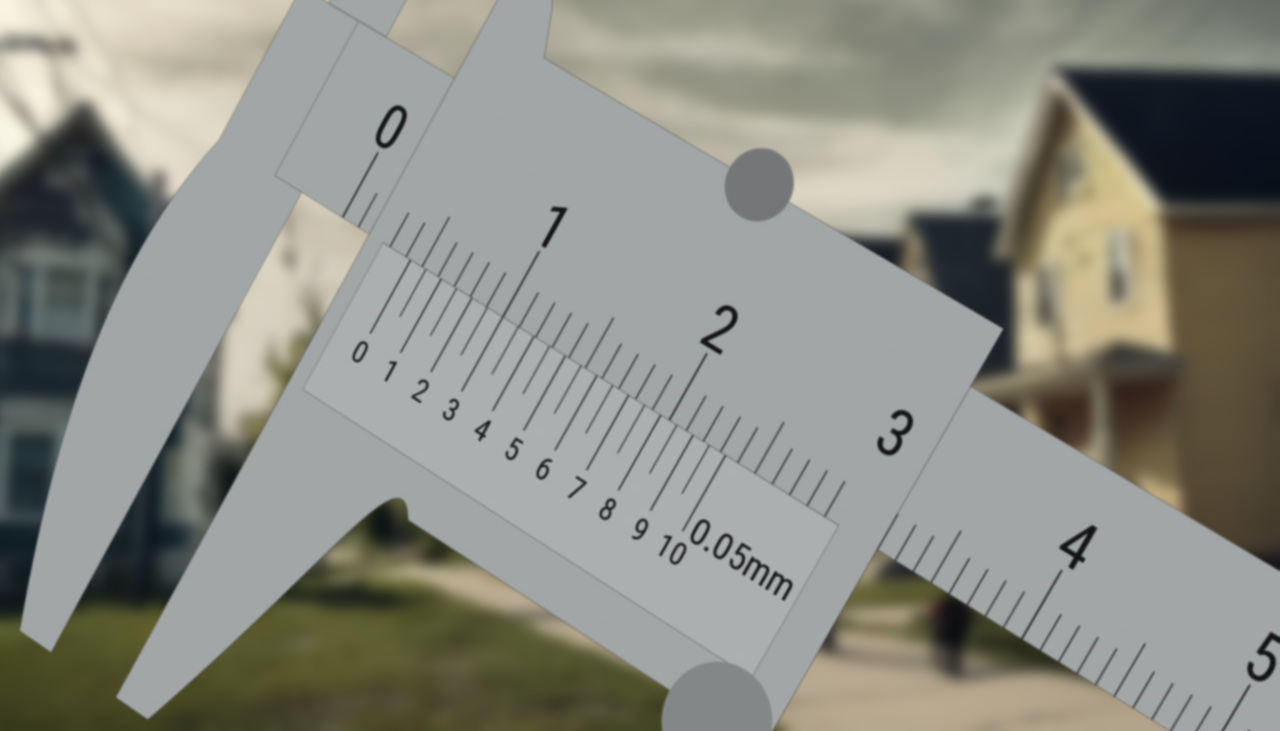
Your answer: 4.3,mm
